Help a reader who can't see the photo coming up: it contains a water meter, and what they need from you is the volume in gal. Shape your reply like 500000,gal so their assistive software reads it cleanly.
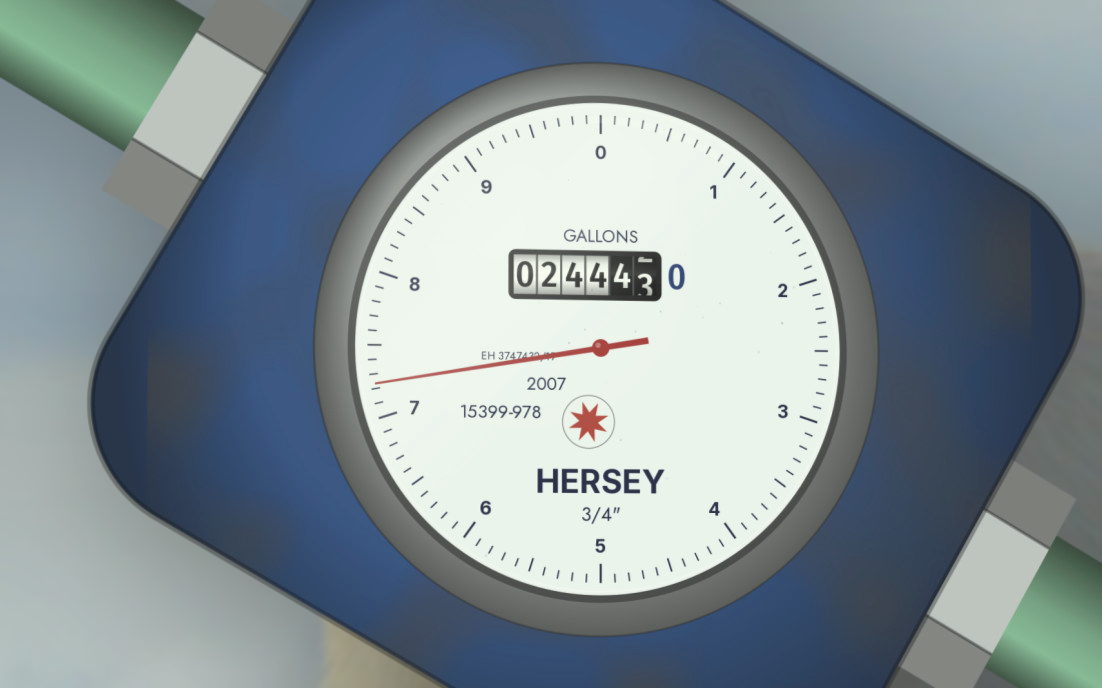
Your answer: 244427.2,gal
